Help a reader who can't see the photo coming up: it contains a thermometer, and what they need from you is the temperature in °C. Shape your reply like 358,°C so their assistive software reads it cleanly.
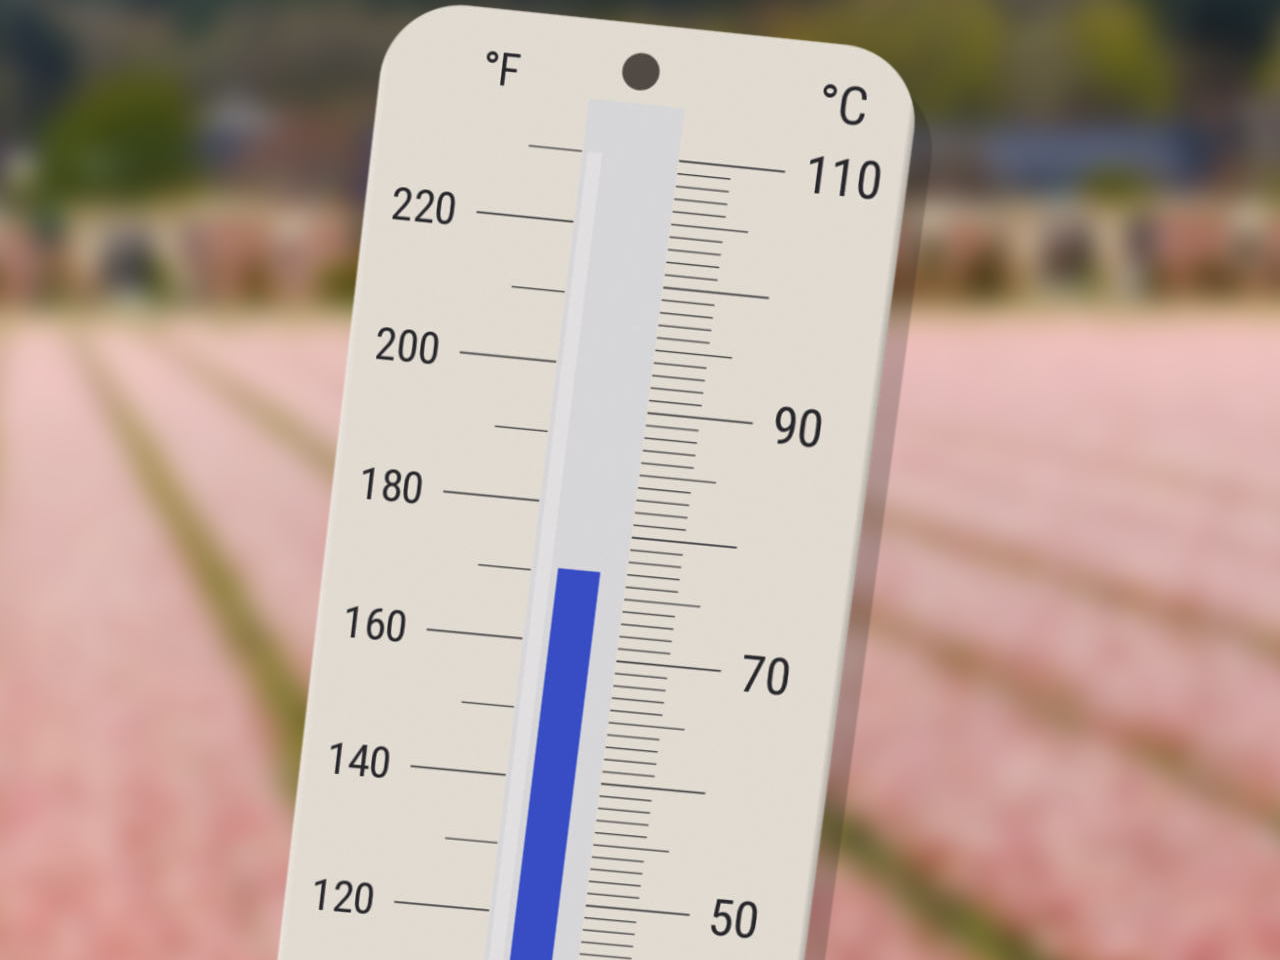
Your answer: 77,°C
